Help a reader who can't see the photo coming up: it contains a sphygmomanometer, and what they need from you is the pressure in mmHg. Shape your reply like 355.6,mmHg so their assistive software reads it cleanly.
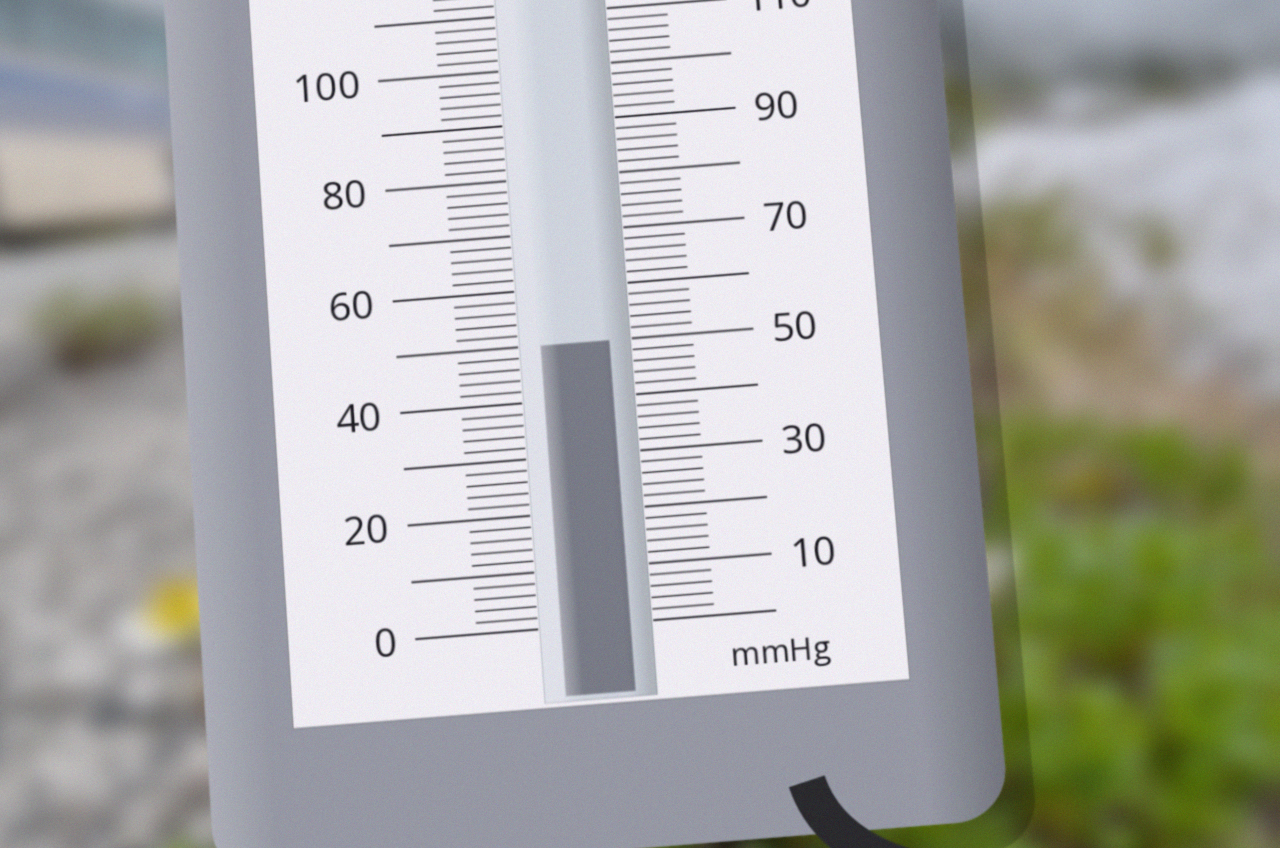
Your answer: 50,mmHg
